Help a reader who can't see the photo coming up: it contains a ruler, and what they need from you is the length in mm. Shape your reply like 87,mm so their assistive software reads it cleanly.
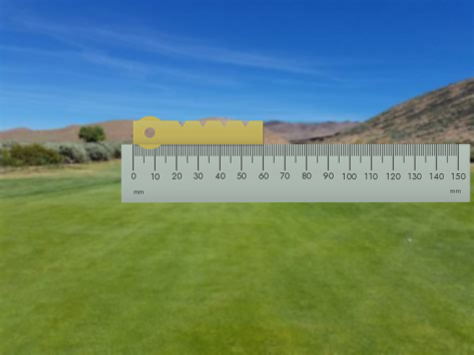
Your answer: 60,mm
